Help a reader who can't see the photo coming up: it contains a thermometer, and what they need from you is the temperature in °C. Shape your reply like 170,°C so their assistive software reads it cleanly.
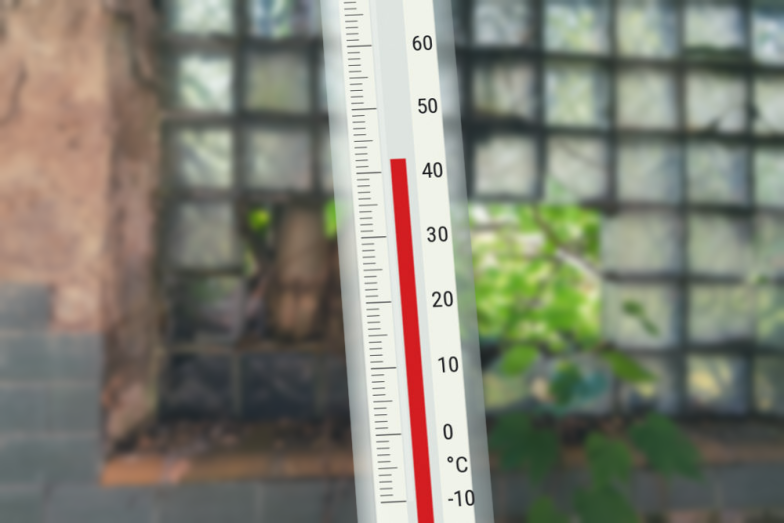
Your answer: 42,°C
